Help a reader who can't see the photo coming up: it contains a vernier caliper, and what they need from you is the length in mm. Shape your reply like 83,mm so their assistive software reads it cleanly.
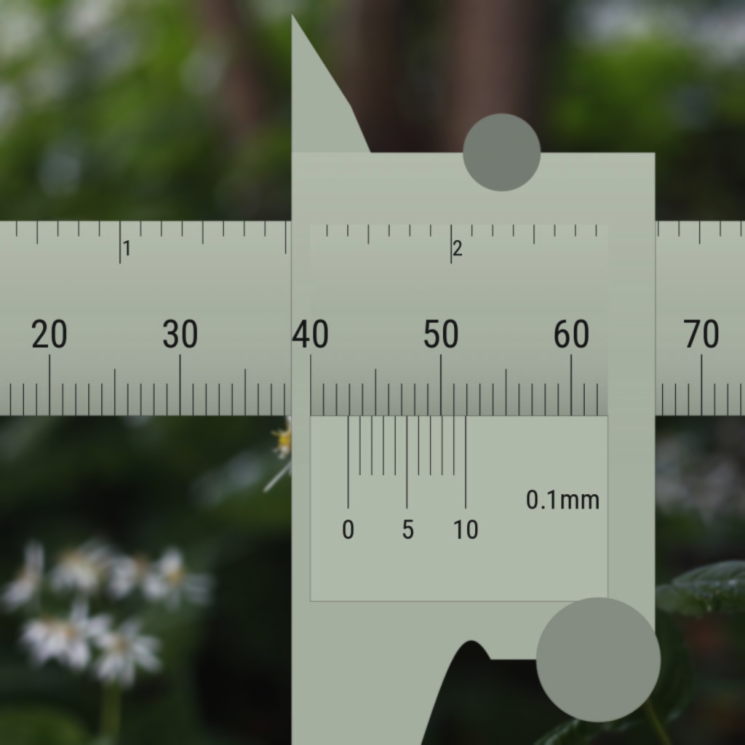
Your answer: 42.9,mm
